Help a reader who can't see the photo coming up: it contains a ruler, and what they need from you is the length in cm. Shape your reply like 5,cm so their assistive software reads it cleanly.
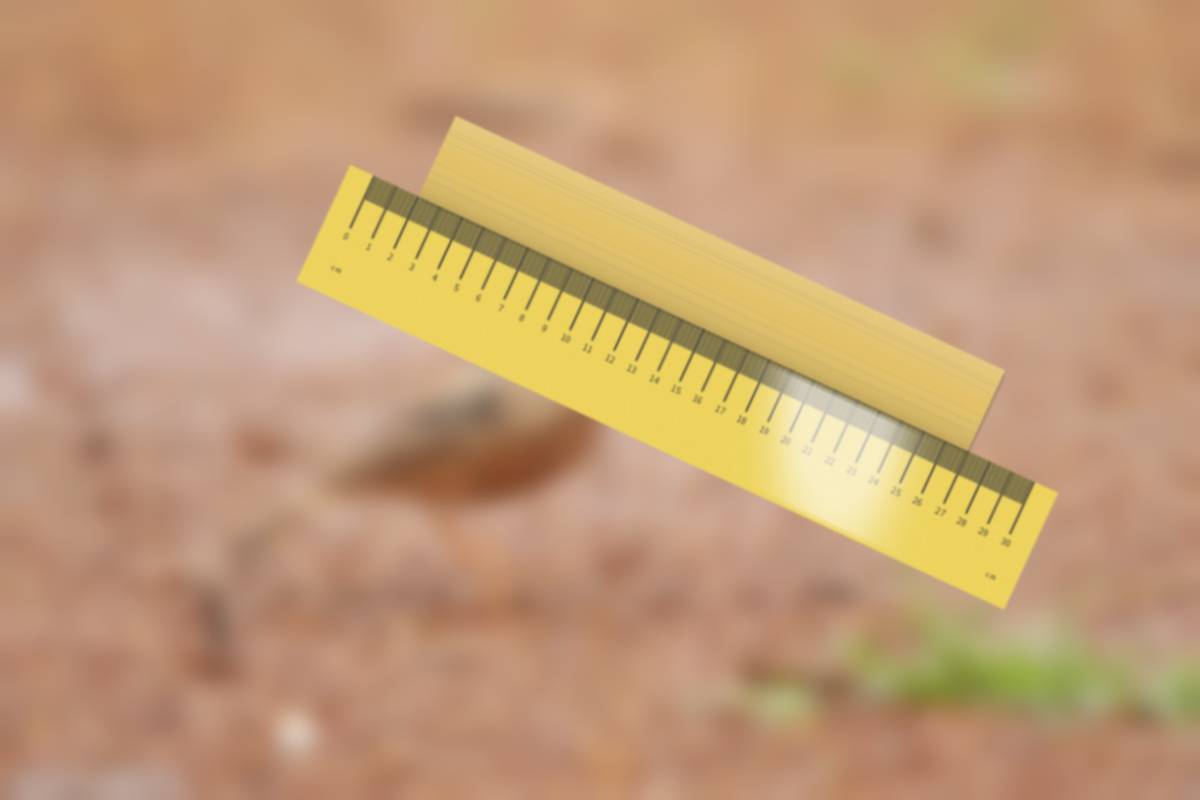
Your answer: 25,cm
